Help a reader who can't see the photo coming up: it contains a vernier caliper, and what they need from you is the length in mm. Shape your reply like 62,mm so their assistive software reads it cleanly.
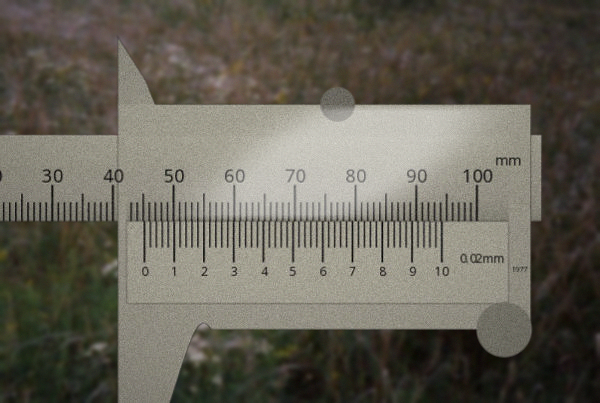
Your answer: 45.2,mm
